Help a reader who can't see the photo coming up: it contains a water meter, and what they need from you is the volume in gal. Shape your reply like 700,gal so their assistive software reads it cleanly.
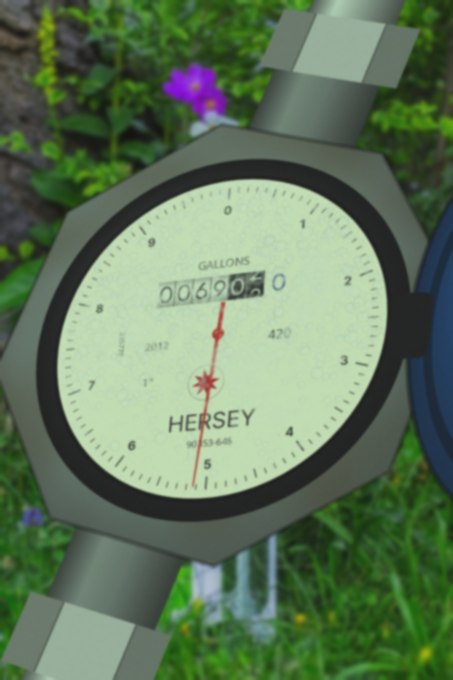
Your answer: 69025.1,gal
